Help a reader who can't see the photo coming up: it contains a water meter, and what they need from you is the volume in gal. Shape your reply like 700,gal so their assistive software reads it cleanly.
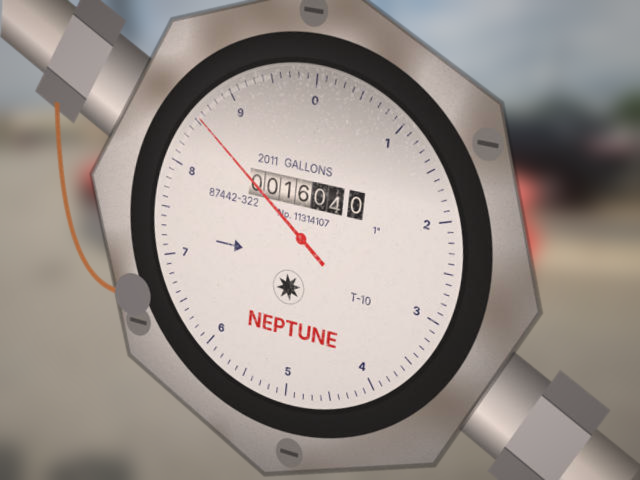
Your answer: 16038.5,gal
